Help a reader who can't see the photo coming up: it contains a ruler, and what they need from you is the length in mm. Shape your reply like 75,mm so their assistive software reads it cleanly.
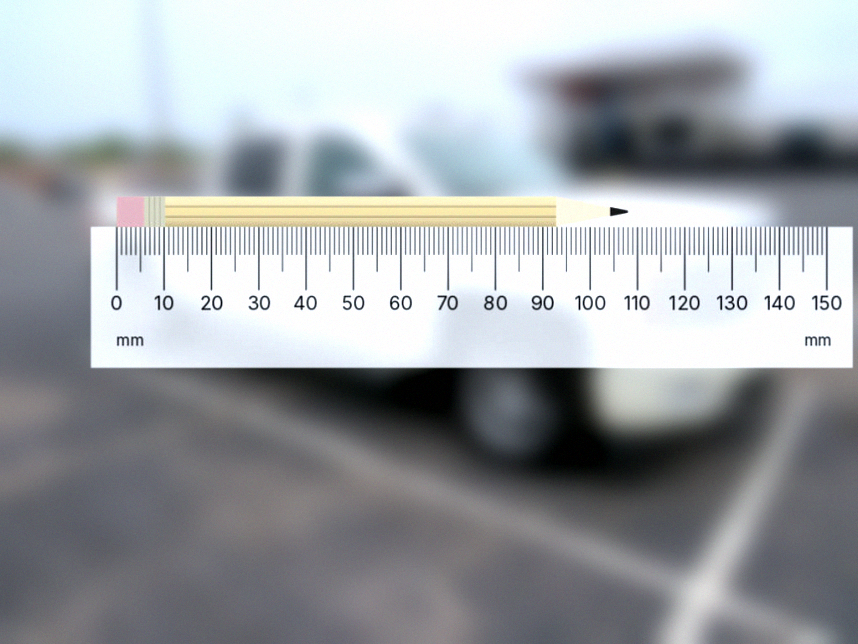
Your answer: 108,mm
